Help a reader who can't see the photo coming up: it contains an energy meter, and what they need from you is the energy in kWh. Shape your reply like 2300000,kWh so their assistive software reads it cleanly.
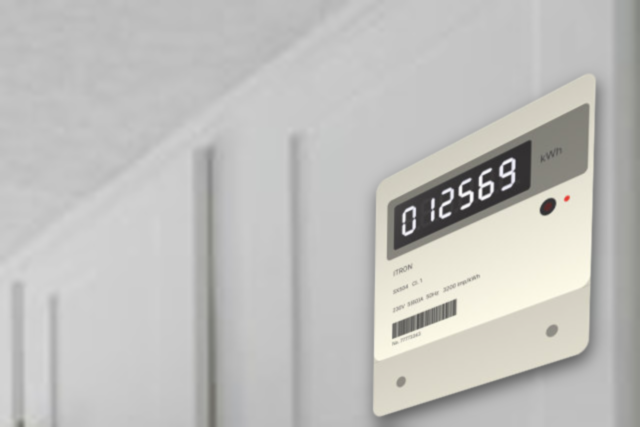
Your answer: 12569,kWh
